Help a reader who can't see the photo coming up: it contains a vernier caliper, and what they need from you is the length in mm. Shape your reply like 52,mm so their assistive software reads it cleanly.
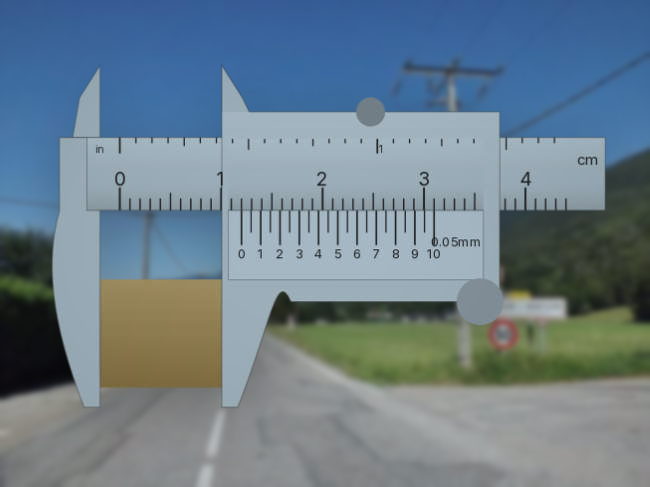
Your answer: 12.0,mm
